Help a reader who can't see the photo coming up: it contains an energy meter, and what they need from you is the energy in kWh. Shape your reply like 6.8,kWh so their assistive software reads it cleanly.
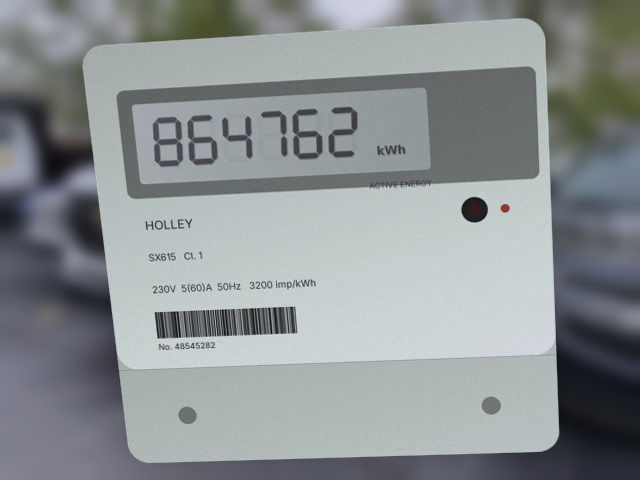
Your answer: 864762,kWh
